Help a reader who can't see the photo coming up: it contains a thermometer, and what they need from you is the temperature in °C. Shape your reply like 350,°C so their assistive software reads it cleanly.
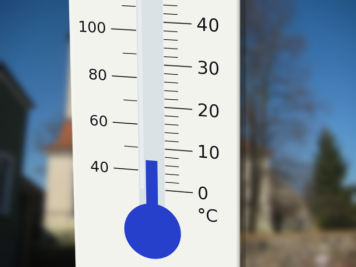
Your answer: 7,°C
